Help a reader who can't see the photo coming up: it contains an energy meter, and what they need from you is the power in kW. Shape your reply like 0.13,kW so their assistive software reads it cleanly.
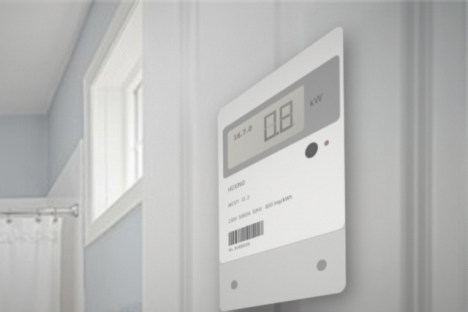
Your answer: 0.8,kW
